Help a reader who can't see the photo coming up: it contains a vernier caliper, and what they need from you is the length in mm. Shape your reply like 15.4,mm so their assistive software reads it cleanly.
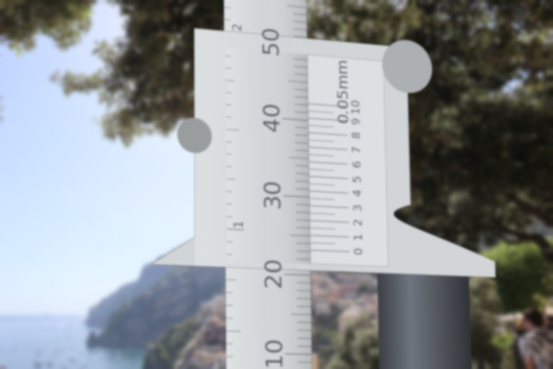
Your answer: 23.2,mm
